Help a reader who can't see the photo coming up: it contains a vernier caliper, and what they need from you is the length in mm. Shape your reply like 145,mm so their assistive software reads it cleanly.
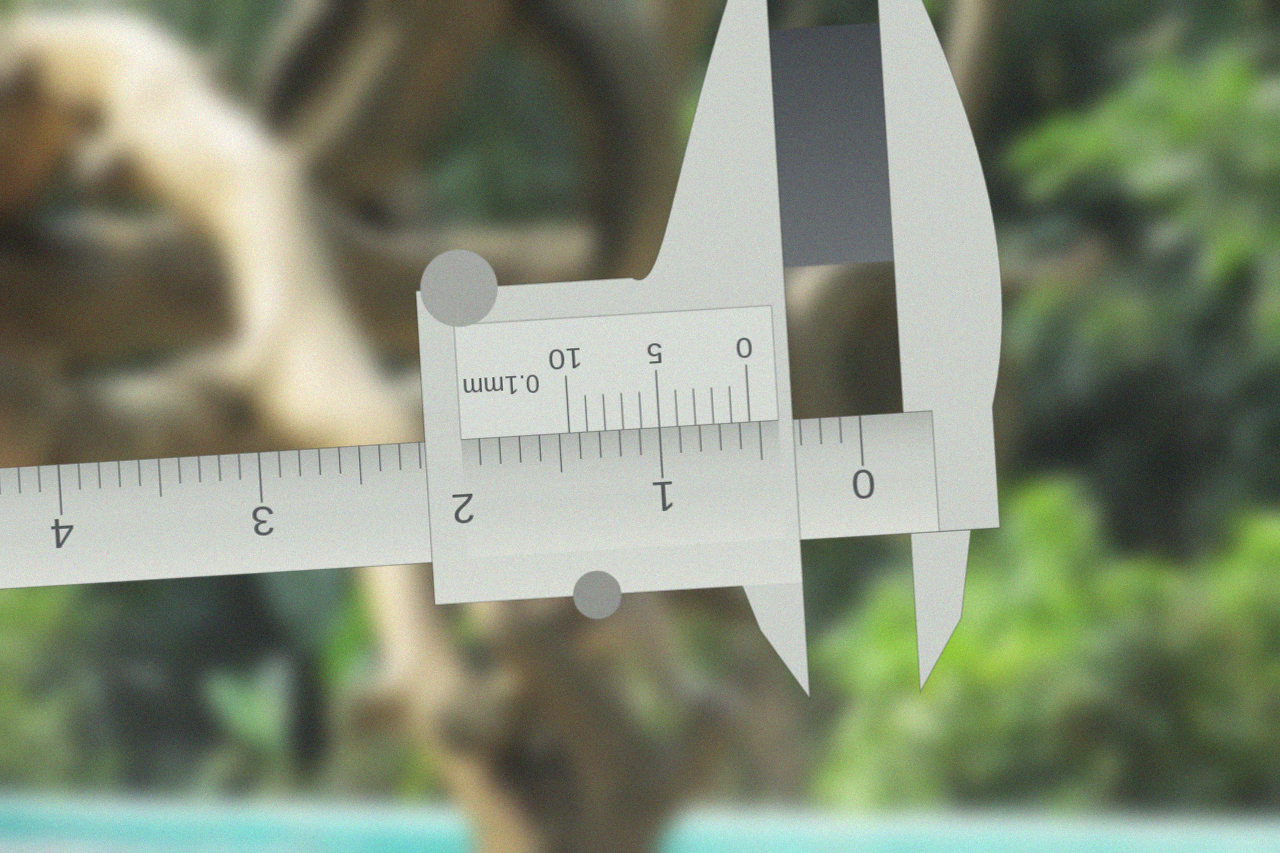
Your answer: 5.5,mm
